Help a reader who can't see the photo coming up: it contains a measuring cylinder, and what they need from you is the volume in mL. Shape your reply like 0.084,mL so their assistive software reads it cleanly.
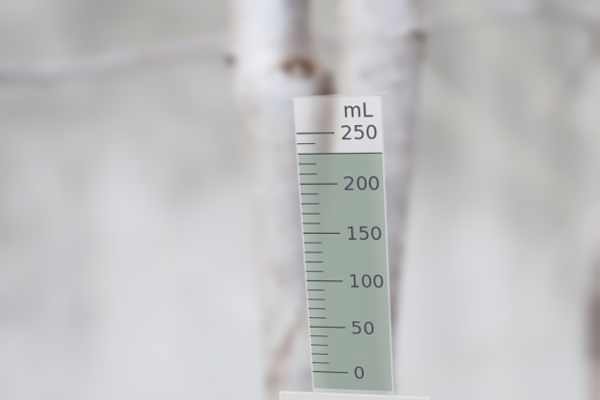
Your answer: 230,mL
